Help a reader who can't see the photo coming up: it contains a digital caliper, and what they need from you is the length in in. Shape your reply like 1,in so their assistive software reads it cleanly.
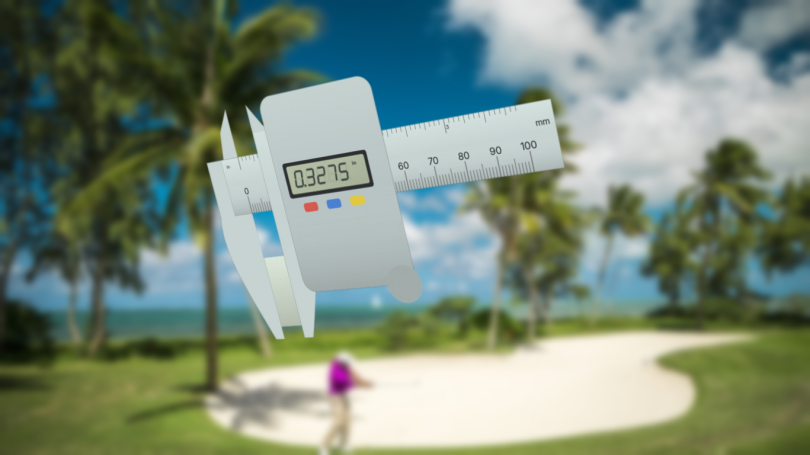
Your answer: 0.3275,in
